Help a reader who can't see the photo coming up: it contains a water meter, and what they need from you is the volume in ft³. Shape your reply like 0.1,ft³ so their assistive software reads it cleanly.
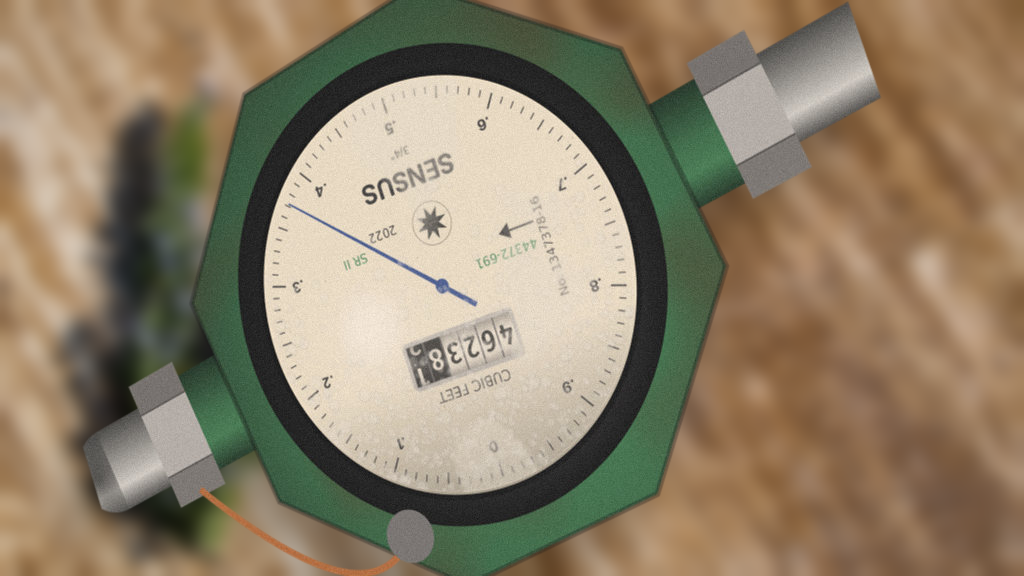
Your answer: 462381.37,ft³
